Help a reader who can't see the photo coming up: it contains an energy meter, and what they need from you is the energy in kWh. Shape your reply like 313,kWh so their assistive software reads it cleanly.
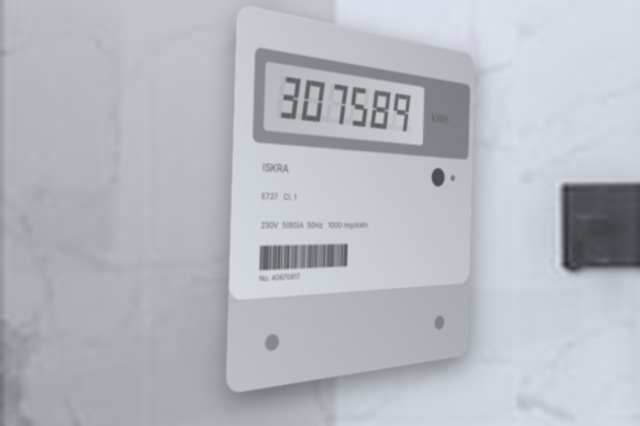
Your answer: 307589,kWh
